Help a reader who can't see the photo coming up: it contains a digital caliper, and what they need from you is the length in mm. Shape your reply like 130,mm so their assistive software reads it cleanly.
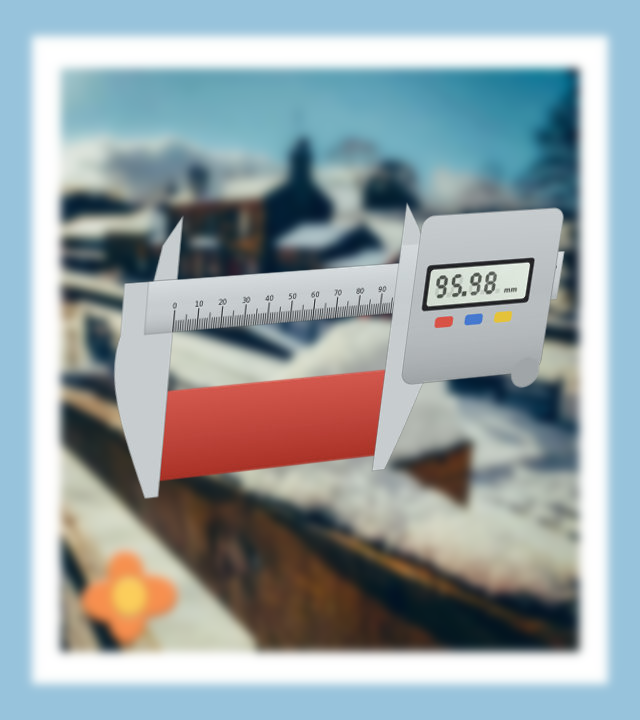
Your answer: 95.98,mm
